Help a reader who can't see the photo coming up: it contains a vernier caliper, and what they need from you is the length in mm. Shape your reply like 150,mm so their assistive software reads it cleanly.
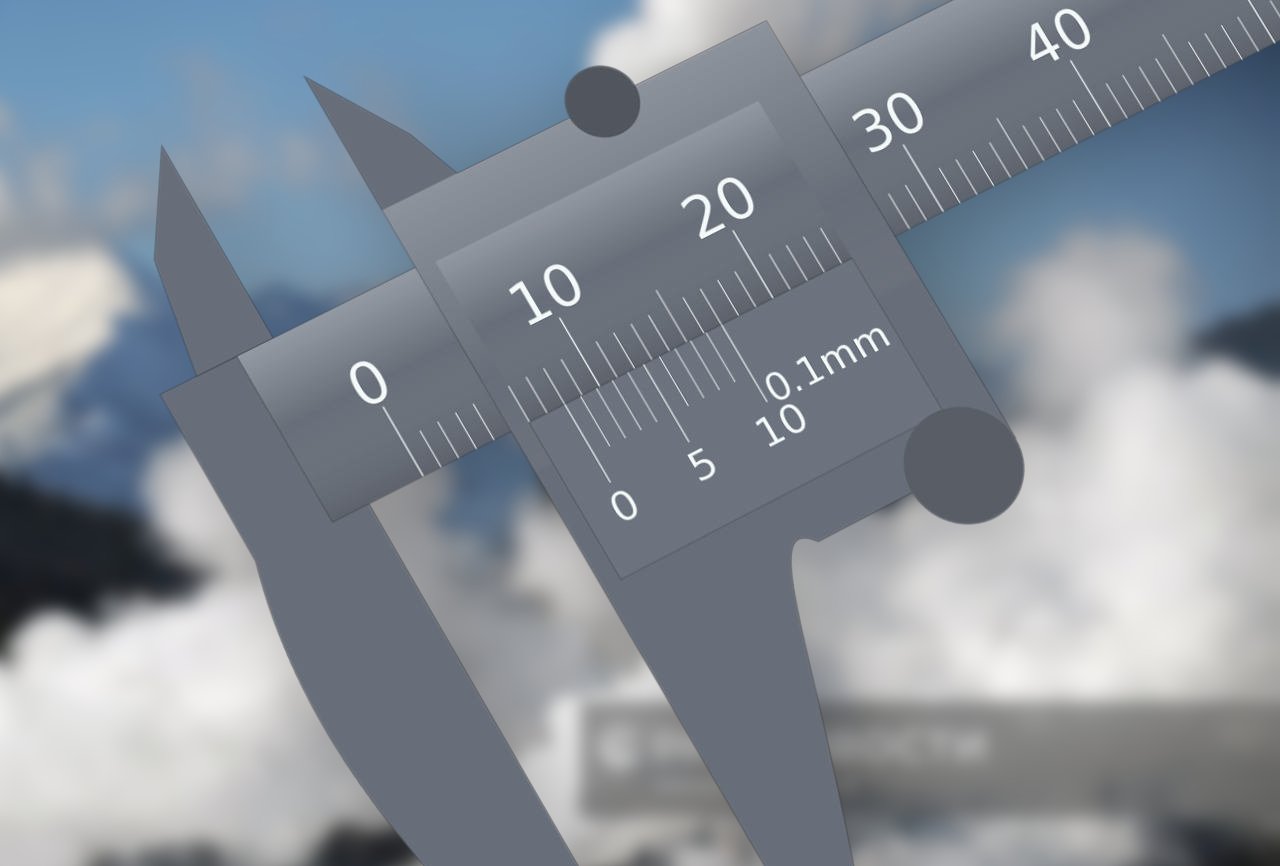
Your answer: 8.0,mm
